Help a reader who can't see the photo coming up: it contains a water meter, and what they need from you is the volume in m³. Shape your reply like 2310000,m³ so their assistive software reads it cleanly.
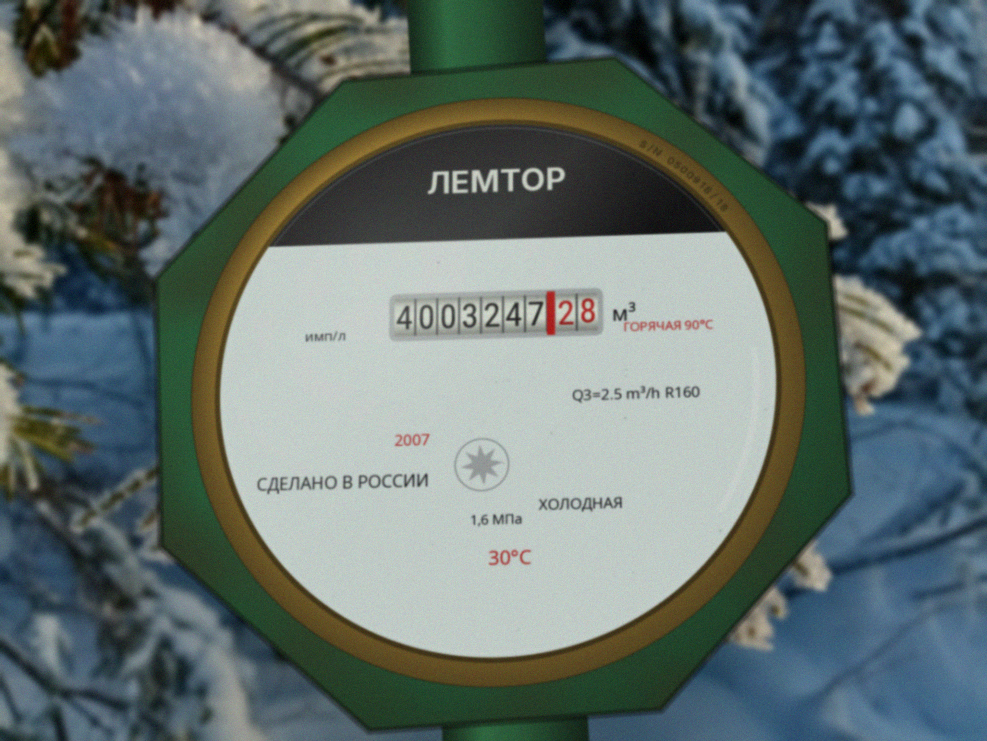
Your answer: 4003247.28,m³
